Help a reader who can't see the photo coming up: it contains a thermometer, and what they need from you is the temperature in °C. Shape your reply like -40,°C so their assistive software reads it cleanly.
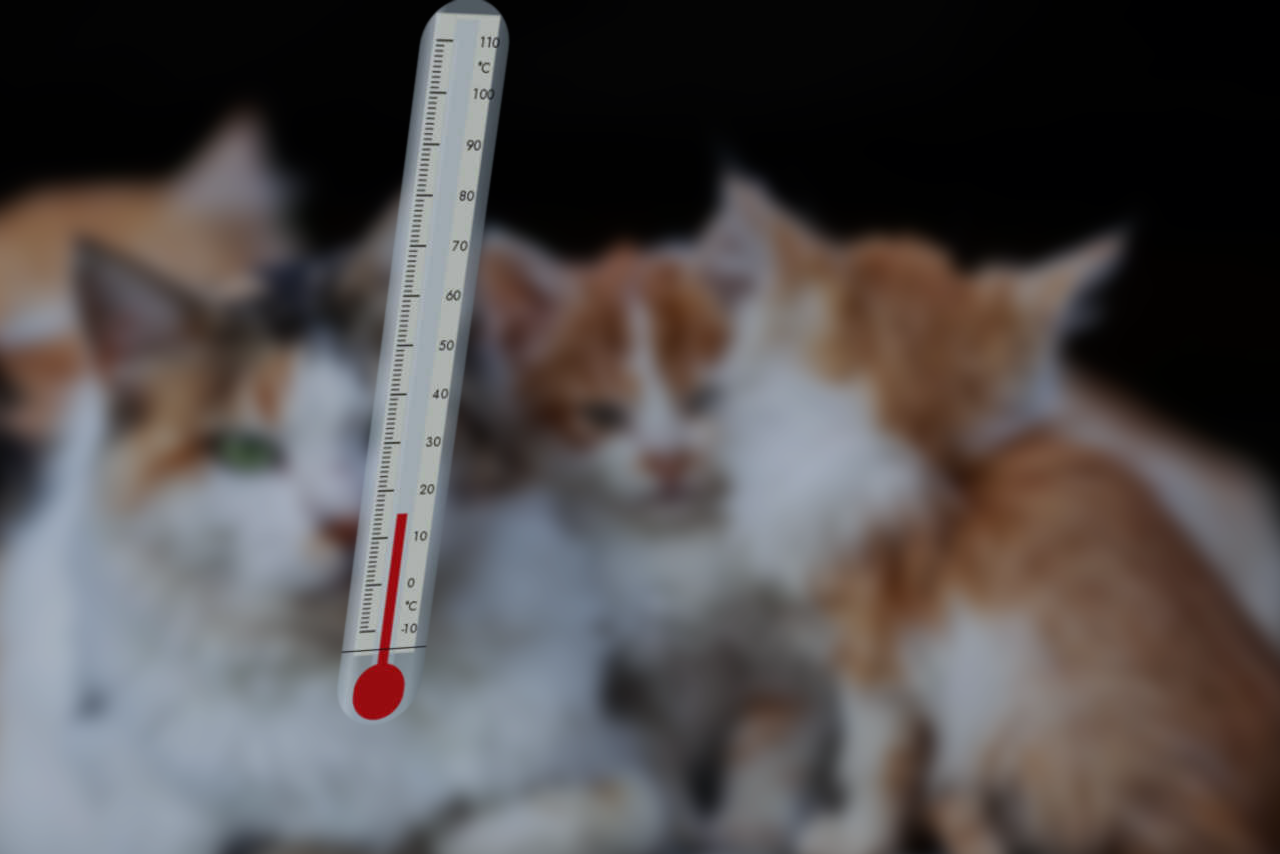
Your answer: 15,°C
